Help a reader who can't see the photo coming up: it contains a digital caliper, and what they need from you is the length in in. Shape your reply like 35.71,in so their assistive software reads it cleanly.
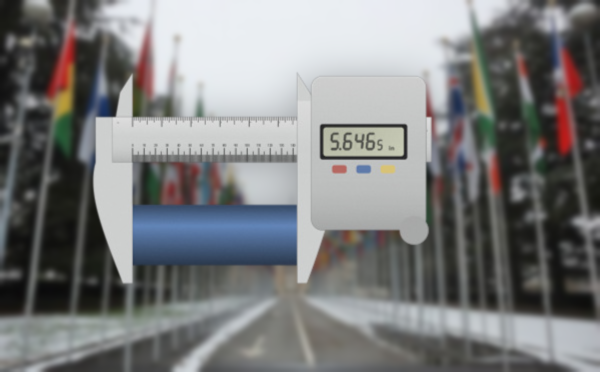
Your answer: 5.6465,in
